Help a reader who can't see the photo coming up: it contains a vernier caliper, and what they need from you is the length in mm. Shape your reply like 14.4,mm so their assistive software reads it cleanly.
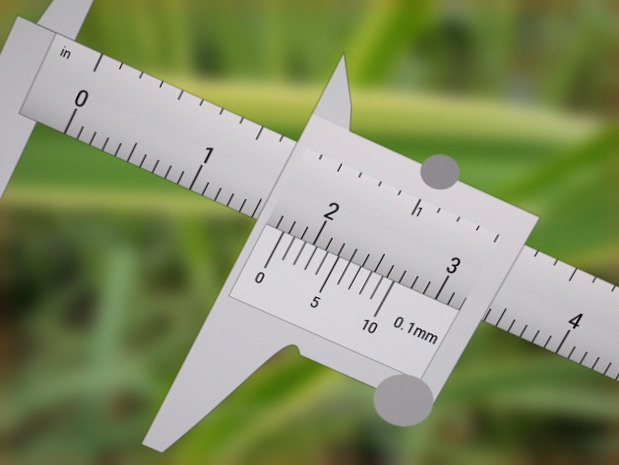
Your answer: 17.6,mm
